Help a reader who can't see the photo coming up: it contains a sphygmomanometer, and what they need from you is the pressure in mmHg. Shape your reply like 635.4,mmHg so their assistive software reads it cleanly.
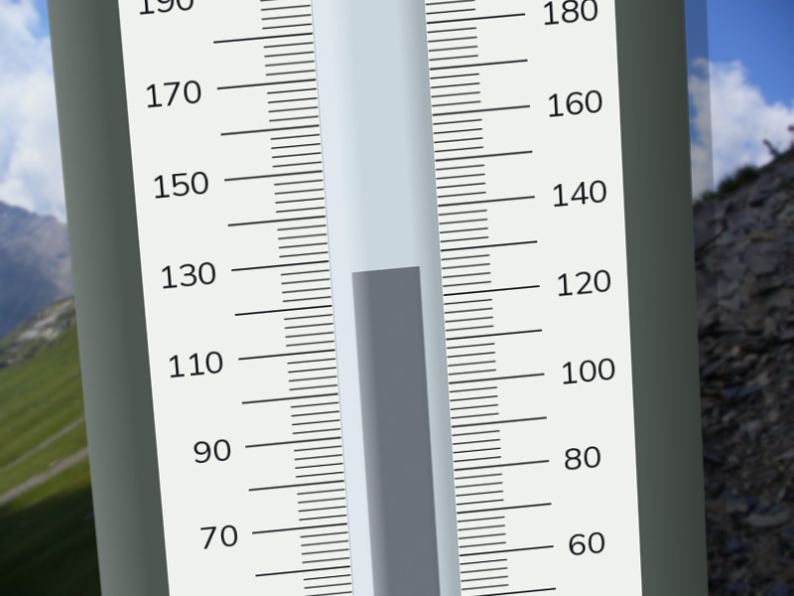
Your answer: 127,mmHg
